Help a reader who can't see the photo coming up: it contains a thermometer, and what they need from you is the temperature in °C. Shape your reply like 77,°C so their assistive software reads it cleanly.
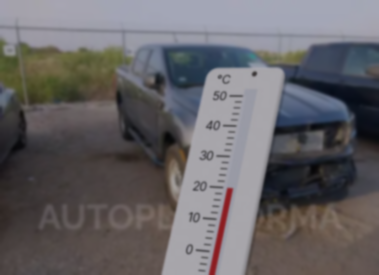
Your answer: 20,°C
